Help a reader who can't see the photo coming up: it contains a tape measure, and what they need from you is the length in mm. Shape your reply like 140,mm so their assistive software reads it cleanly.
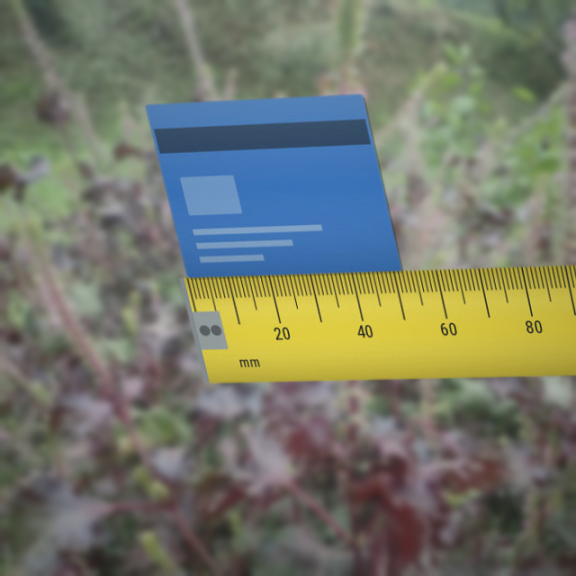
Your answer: 52,mm
